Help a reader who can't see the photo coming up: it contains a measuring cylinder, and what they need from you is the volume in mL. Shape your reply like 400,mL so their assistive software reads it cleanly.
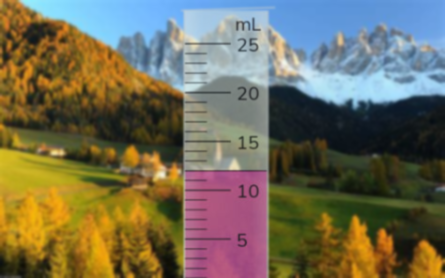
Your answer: 12,mL
